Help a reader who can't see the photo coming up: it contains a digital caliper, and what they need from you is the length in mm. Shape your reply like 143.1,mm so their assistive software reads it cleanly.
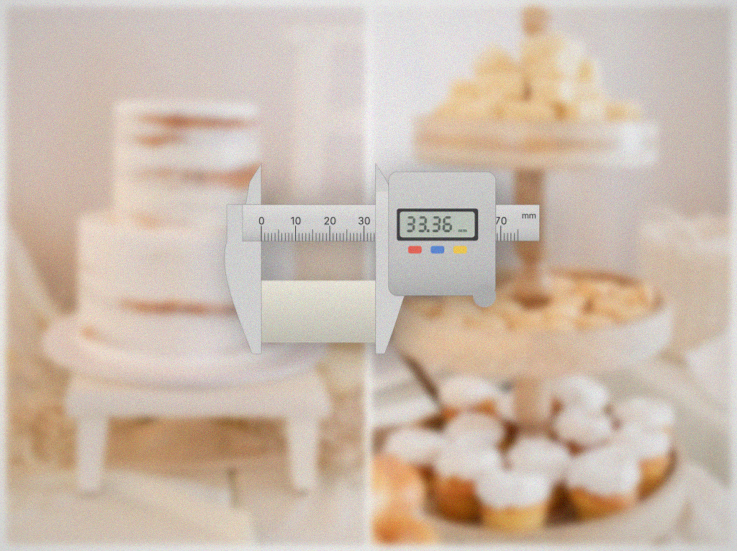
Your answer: 33.36,mm
